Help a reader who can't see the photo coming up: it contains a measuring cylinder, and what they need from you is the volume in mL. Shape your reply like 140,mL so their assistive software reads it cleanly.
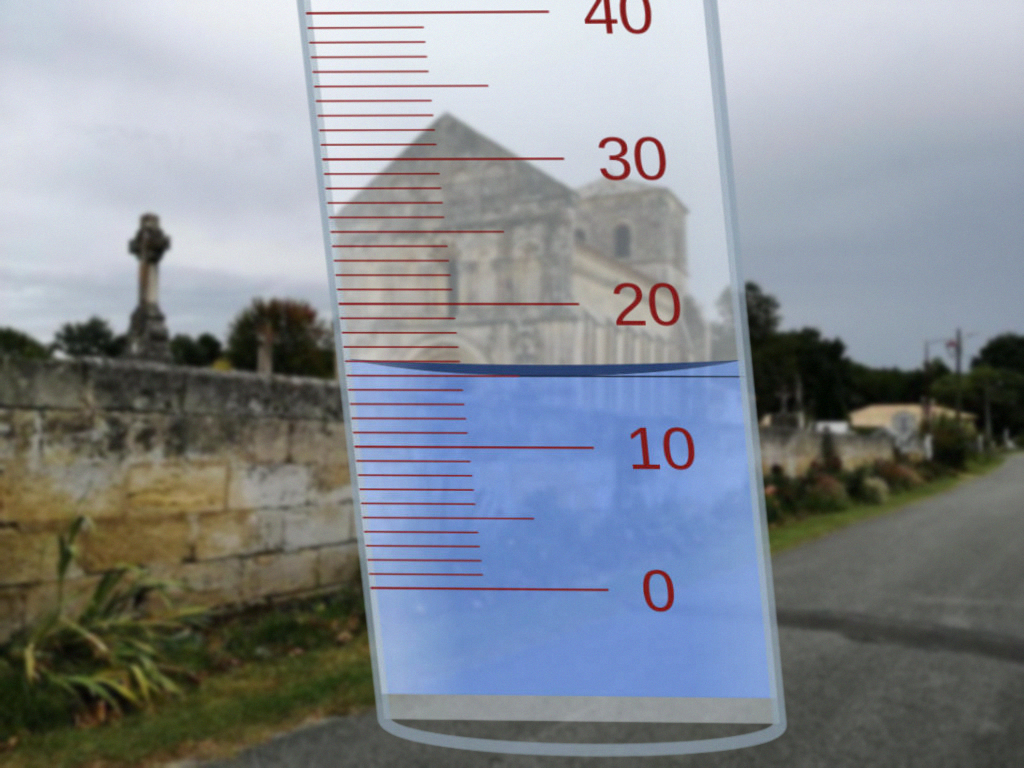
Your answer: 15,mL
